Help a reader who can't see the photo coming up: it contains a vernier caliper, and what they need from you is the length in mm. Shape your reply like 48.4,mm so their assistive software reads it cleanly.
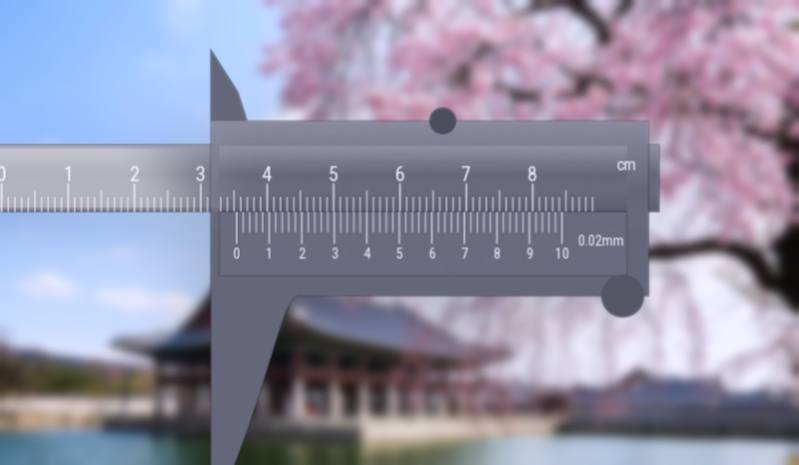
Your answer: 35.4,mm
